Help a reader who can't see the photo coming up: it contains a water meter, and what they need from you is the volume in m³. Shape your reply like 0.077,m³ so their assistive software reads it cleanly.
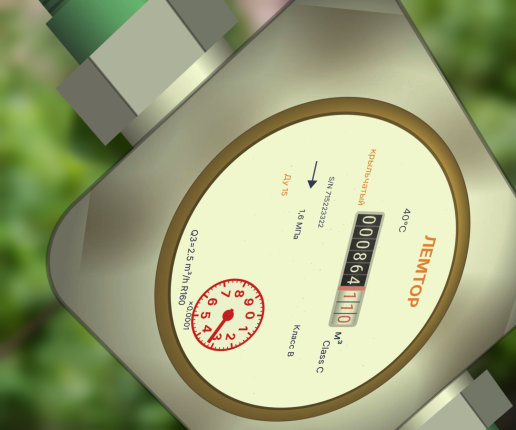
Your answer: 864.1103,m³
